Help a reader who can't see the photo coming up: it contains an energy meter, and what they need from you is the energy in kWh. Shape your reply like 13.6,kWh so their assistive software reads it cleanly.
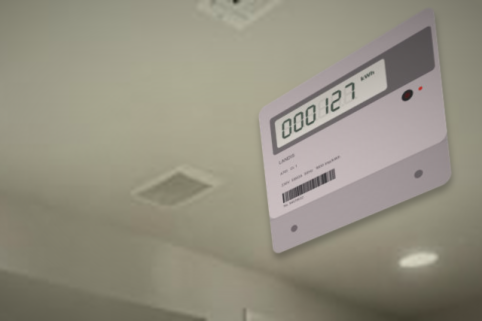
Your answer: 127,kWh
